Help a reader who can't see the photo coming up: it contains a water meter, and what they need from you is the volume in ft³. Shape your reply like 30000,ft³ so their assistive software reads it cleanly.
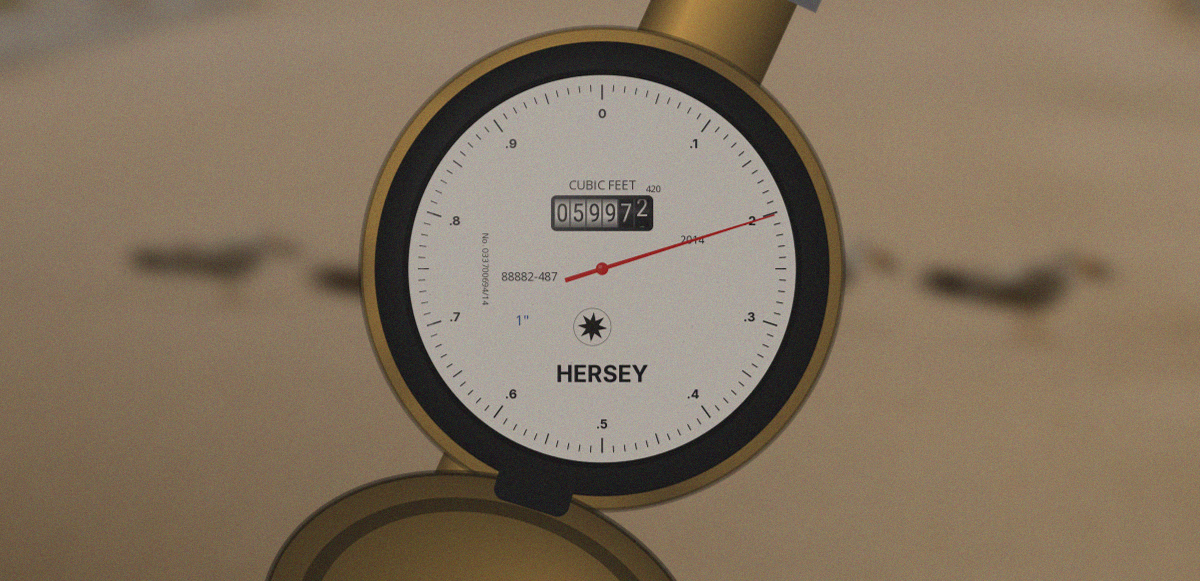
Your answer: 59972.20,ft³
